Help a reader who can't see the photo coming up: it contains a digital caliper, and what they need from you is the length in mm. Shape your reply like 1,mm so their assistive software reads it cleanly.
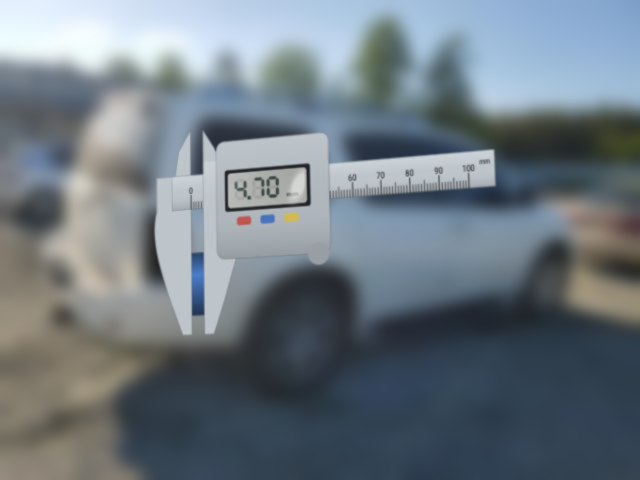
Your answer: 4.70,mm
